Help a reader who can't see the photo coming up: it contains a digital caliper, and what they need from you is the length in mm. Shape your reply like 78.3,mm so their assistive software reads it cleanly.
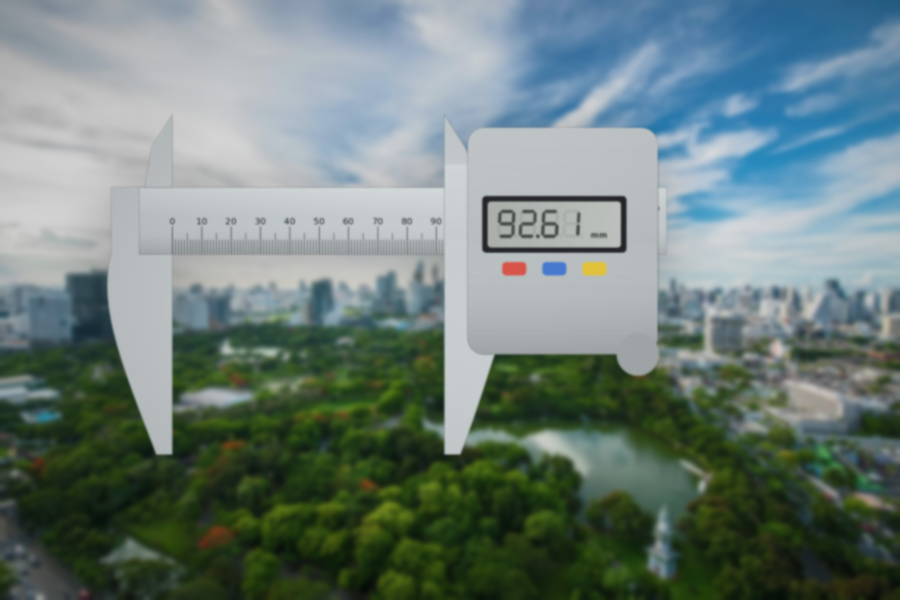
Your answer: 92.61,mm
